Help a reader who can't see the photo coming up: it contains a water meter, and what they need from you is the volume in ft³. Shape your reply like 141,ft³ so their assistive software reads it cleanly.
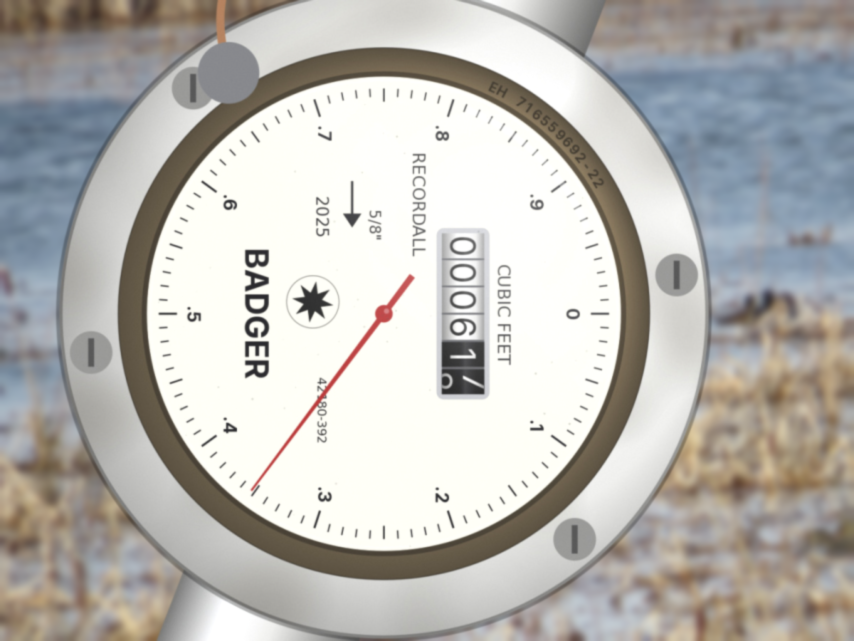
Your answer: 617.35,ft³
